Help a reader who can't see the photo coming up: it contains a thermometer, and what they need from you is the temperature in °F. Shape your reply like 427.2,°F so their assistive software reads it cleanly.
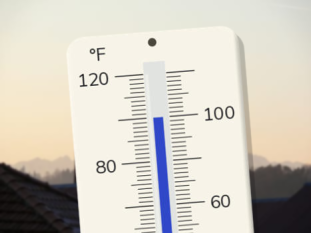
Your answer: 100,°F
